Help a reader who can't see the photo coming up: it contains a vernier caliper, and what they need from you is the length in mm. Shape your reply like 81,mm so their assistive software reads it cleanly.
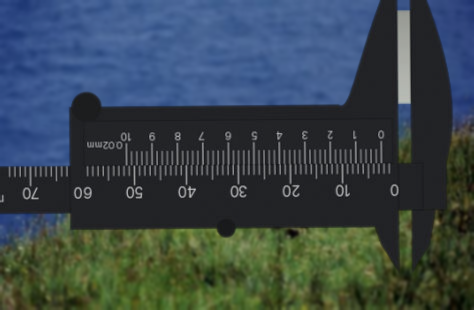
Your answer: 2.5,mm
